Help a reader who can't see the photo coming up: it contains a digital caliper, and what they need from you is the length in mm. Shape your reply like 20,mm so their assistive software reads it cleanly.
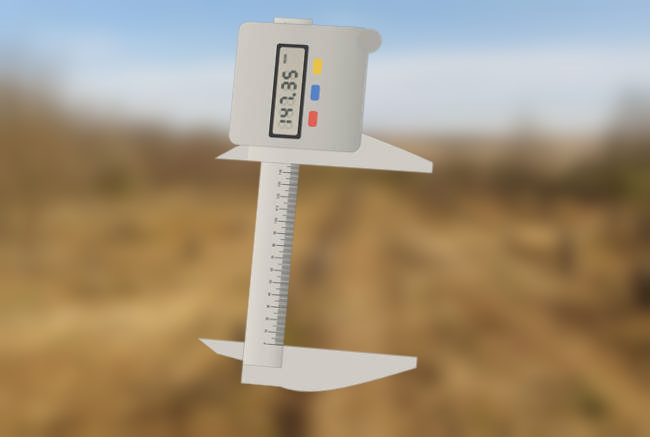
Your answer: 147.35,mm
